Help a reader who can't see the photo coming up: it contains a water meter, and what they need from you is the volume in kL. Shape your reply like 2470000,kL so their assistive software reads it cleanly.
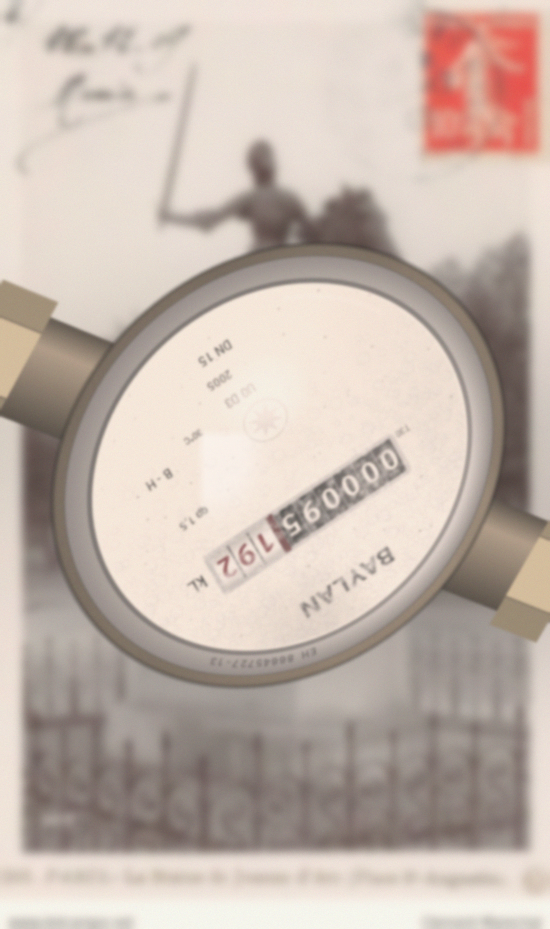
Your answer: 95.192,kL
